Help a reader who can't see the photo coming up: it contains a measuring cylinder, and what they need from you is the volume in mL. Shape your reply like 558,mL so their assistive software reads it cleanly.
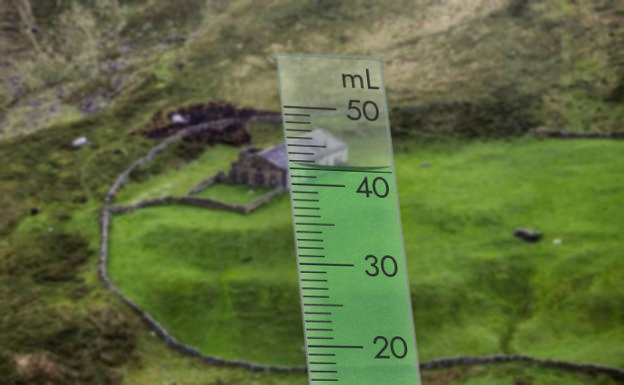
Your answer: 42,mL
